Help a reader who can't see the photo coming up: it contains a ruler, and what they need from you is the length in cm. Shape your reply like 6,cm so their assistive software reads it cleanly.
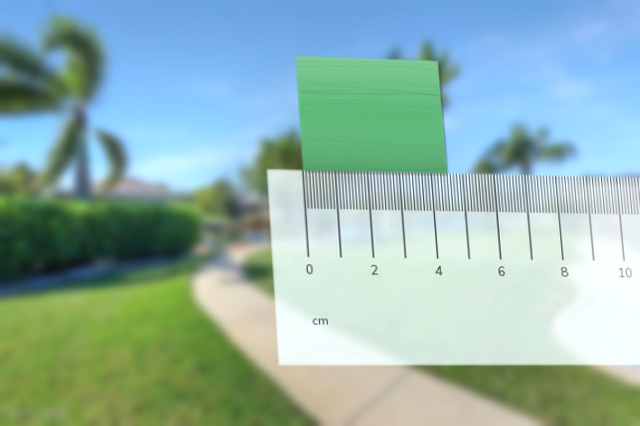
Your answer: 4.5,cm
